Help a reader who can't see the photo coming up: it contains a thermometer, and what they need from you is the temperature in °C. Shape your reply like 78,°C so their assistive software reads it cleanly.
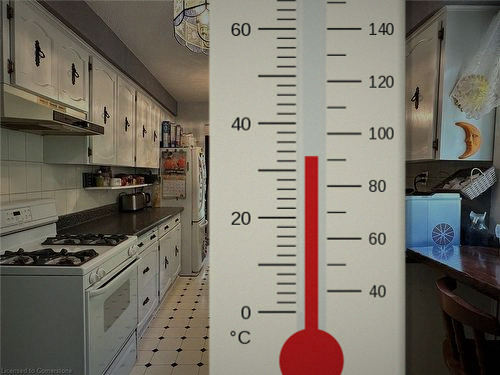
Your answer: 33,°C
